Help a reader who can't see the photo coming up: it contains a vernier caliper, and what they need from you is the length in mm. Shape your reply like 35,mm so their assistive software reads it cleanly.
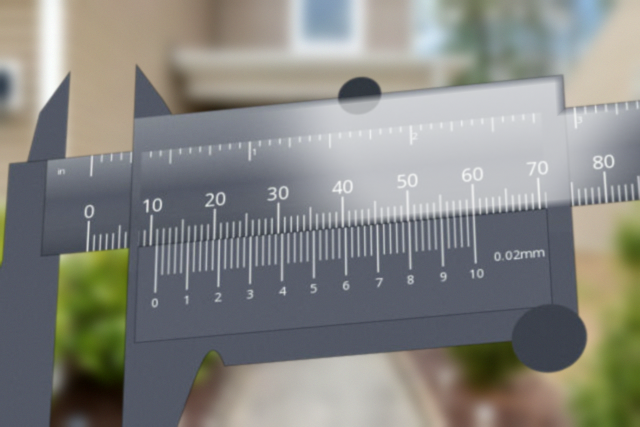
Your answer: 11.0,mm
